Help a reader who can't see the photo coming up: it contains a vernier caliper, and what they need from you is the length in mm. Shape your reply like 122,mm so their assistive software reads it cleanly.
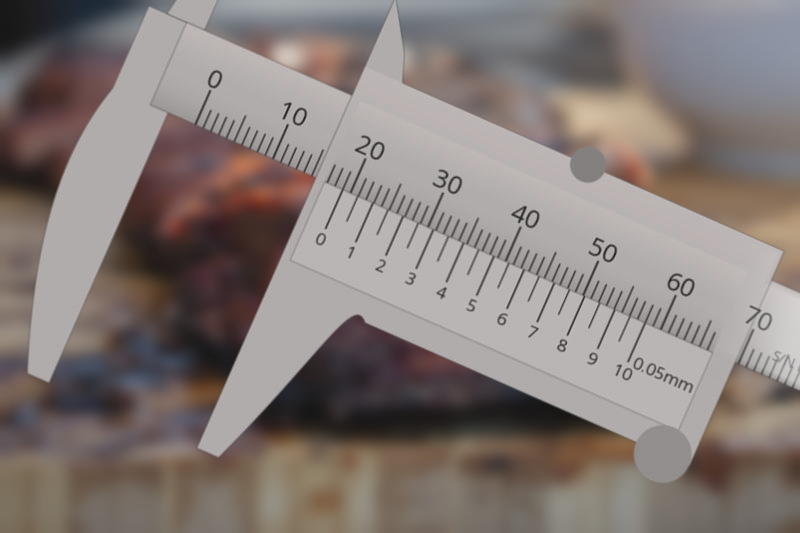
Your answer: 19.0,mm
